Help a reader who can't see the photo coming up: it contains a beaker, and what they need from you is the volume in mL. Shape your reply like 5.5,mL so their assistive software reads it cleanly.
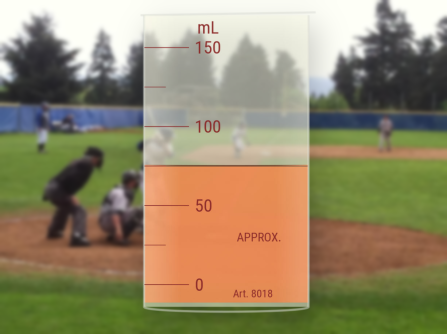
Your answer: 75,mL
